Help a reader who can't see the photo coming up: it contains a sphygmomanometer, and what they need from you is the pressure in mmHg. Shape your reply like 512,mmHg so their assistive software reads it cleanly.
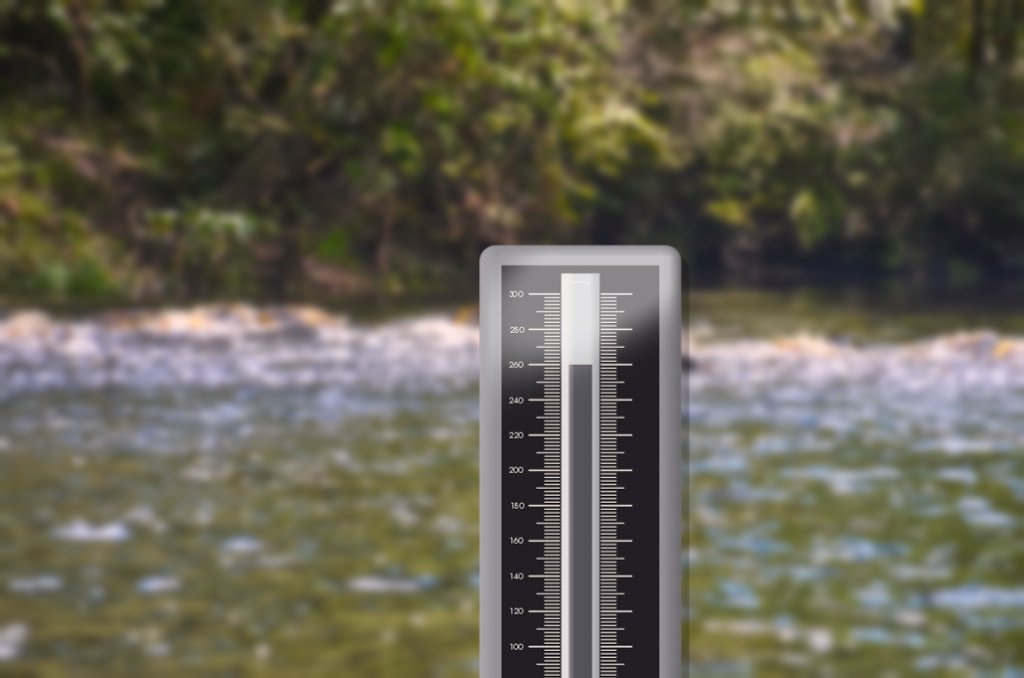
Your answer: 260,mmHg
